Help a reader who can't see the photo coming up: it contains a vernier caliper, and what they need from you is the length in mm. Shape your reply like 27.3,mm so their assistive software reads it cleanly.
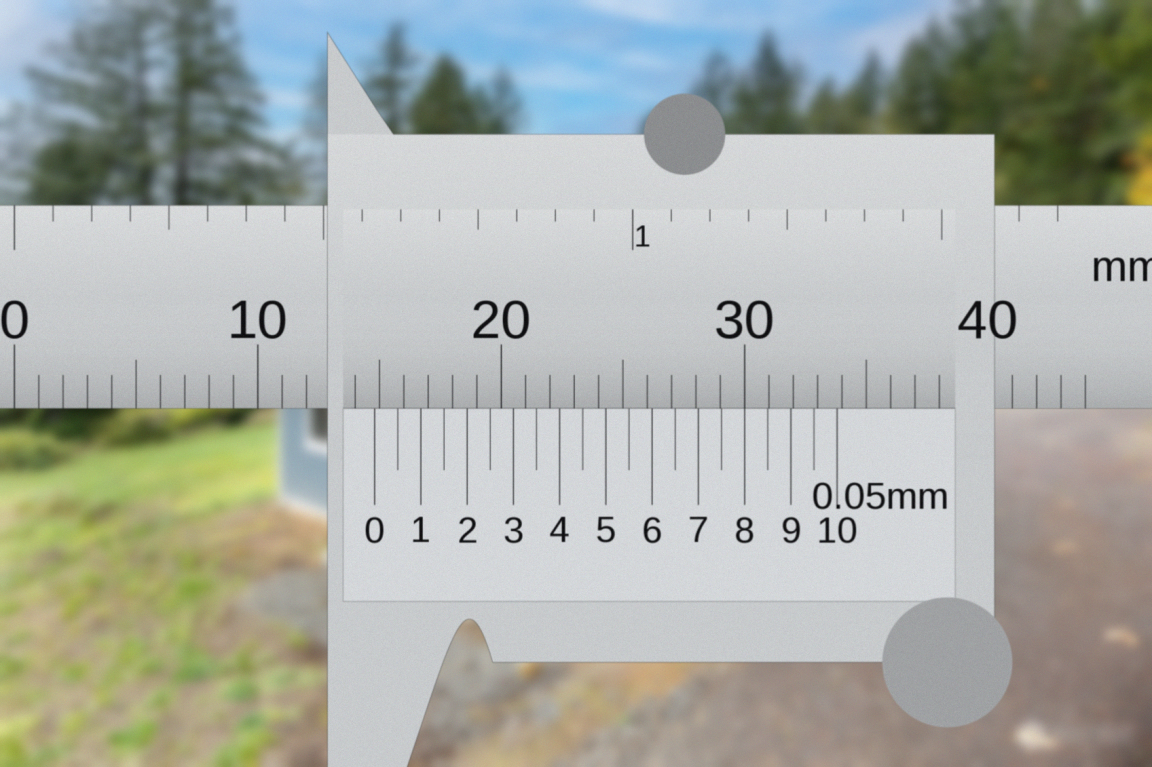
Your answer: 14.80,mm
